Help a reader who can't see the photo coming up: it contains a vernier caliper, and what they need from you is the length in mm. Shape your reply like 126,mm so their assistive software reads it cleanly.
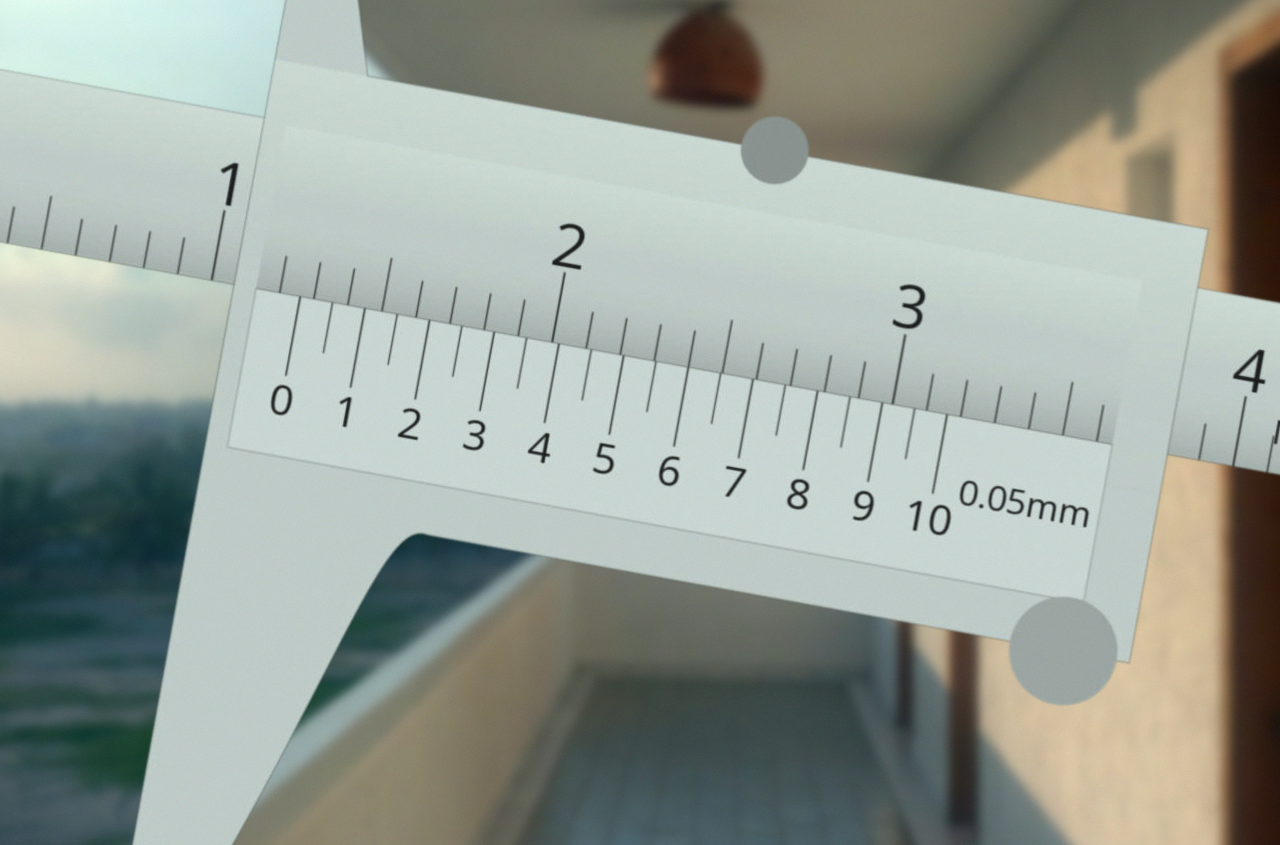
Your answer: 12.60,mm
